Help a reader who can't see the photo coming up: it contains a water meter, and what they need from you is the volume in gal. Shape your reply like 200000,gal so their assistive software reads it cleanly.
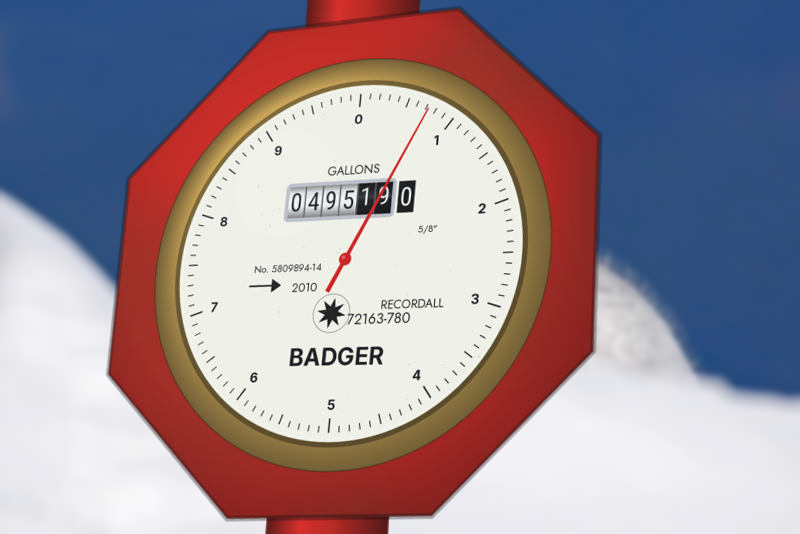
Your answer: 495190.7,gal
